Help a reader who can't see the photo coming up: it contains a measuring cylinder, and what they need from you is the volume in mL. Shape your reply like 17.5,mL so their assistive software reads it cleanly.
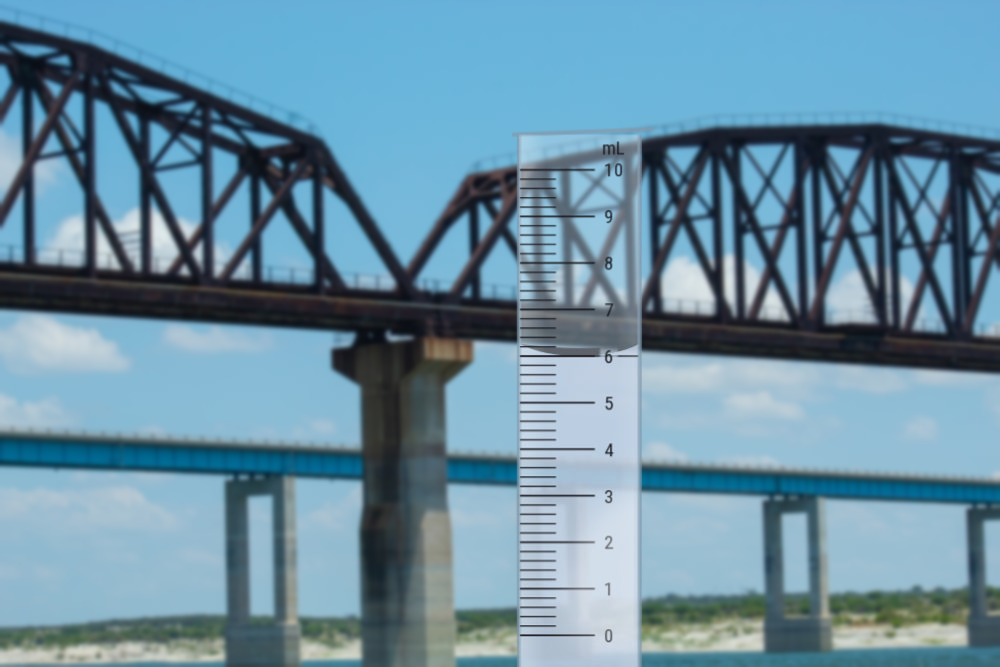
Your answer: 6,mL
